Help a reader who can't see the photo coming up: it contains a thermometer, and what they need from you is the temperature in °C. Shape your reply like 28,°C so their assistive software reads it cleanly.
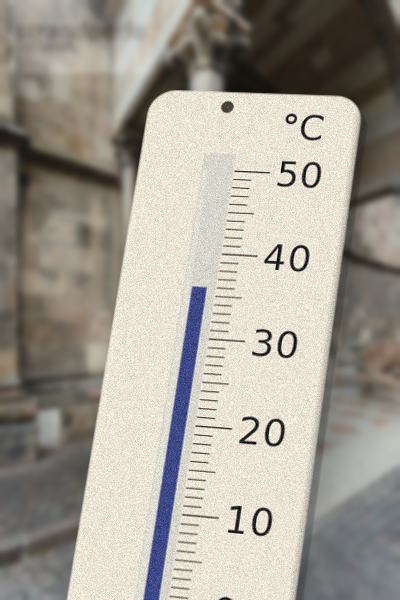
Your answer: 36,°C
